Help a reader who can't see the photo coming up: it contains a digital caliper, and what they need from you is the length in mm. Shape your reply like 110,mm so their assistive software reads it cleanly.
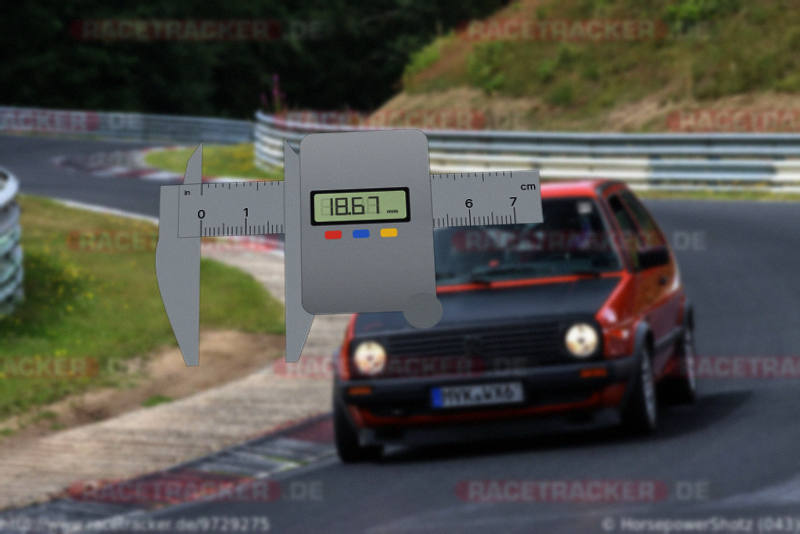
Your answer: 18.67,mm
